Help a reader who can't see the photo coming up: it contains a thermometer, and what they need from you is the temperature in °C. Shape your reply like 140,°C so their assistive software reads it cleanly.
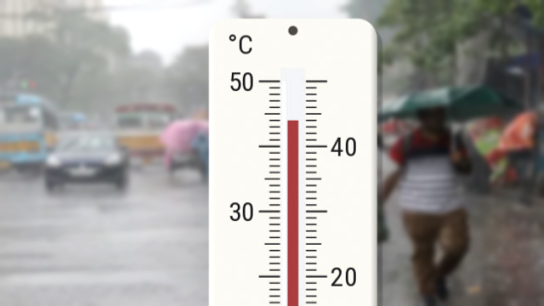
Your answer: 44,°C
